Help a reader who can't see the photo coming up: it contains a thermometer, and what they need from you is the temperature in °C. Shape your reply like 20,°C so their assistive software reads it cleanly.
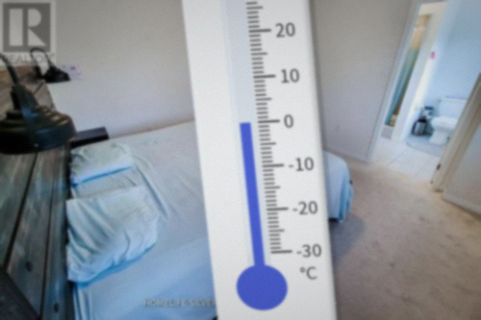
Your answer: 0,°C
